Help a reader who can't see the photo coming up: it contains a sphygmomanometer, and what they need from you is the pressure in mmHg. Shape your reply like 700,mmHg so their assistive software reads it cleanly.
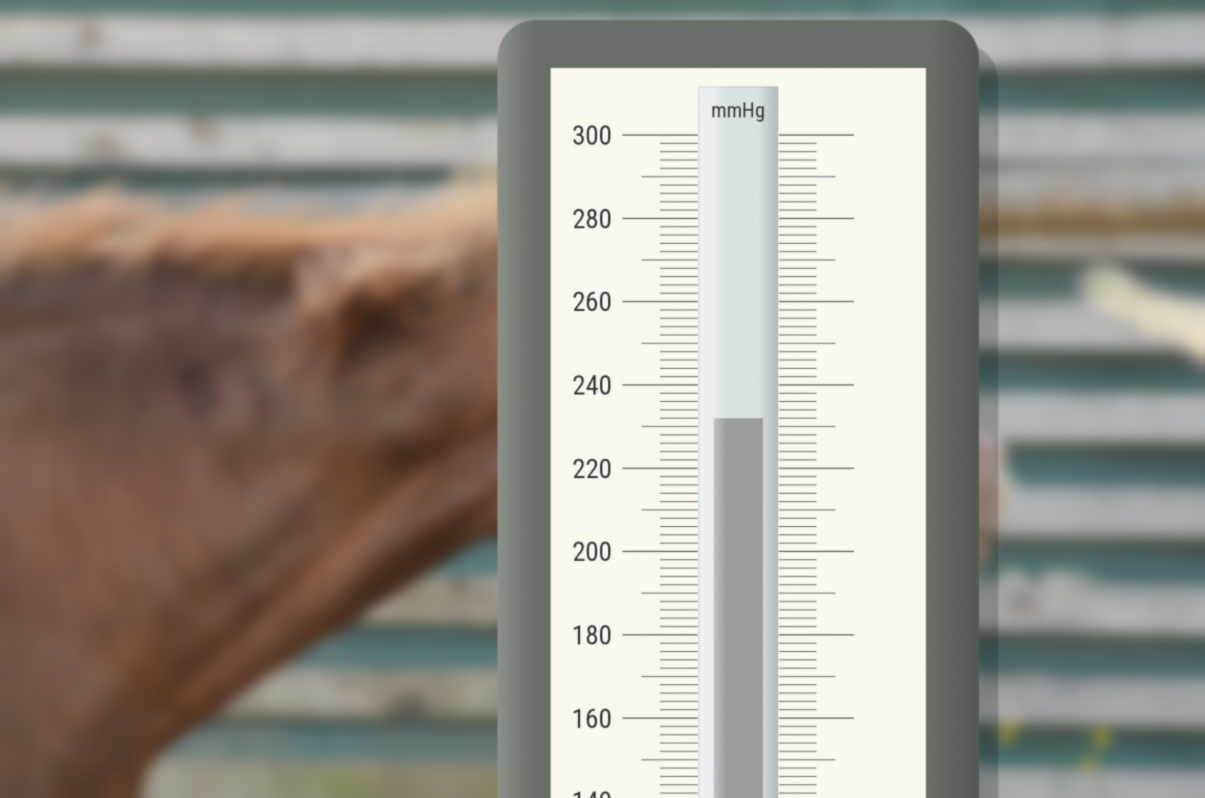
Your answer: 232,mmHg
